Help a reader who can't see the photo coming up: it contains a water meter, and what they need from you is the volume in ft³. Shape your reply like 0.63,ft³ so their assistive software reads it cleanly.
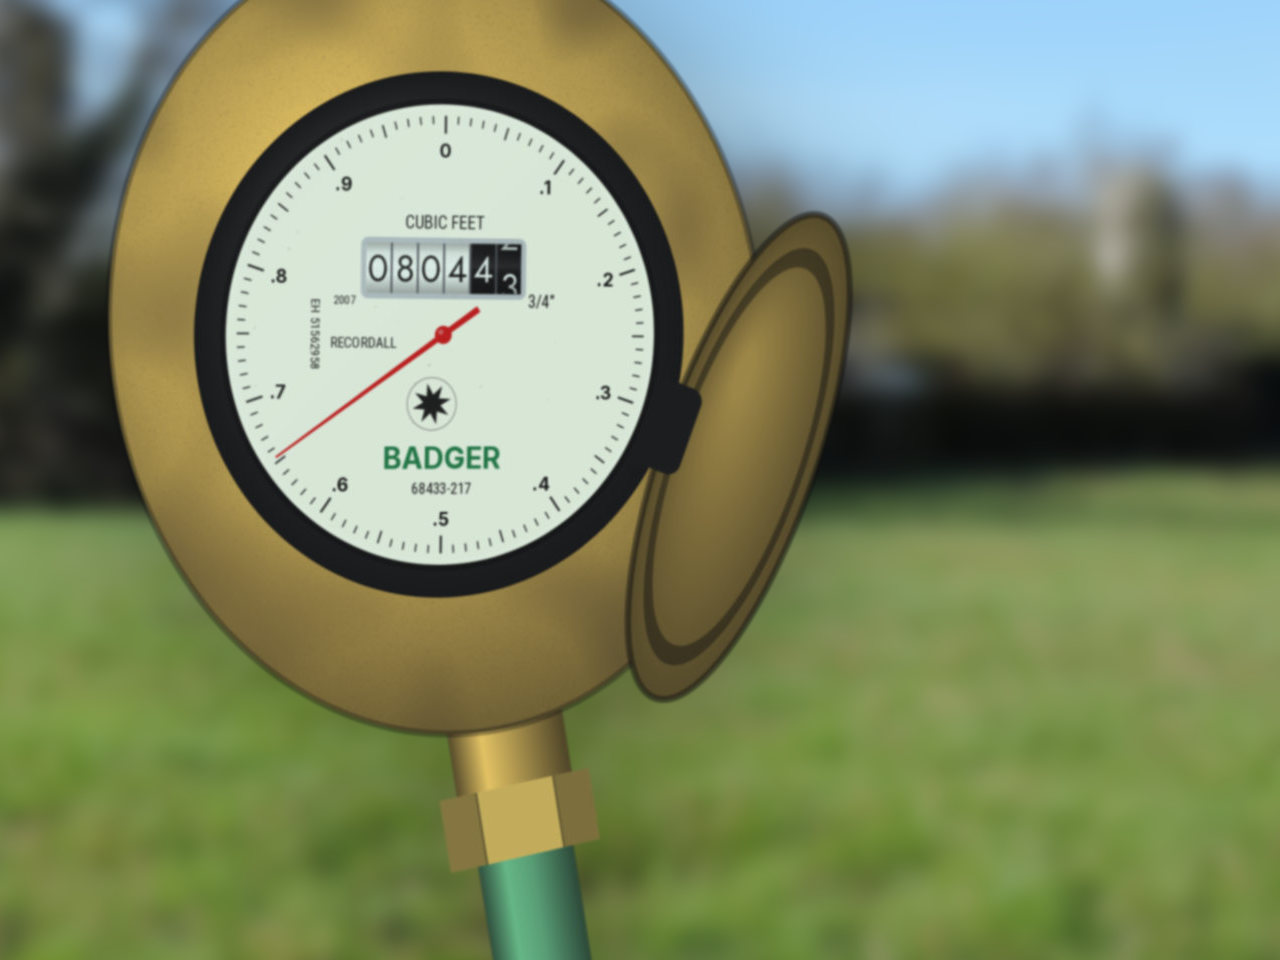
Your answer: 80442.65,ft³
